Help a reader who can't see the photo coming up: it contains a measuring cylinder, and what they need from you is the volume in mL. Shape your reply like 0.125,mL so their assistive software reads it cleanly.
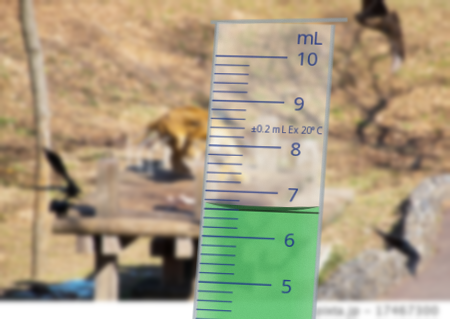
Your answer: 6.6,mL
